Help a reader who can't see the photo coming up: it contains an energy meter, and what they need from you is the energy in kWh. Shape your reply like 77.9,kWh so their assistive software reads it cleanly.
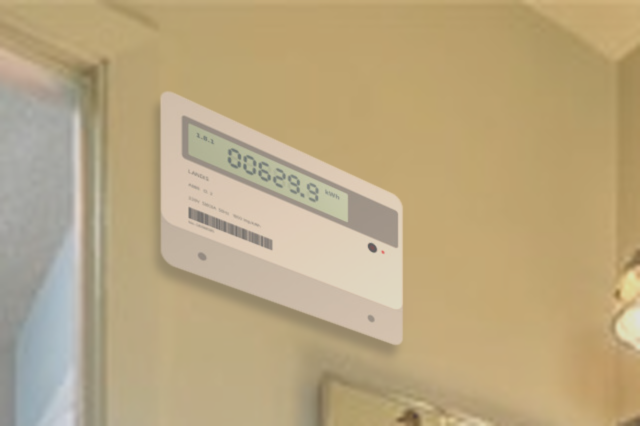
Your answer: 629.9,kWh
